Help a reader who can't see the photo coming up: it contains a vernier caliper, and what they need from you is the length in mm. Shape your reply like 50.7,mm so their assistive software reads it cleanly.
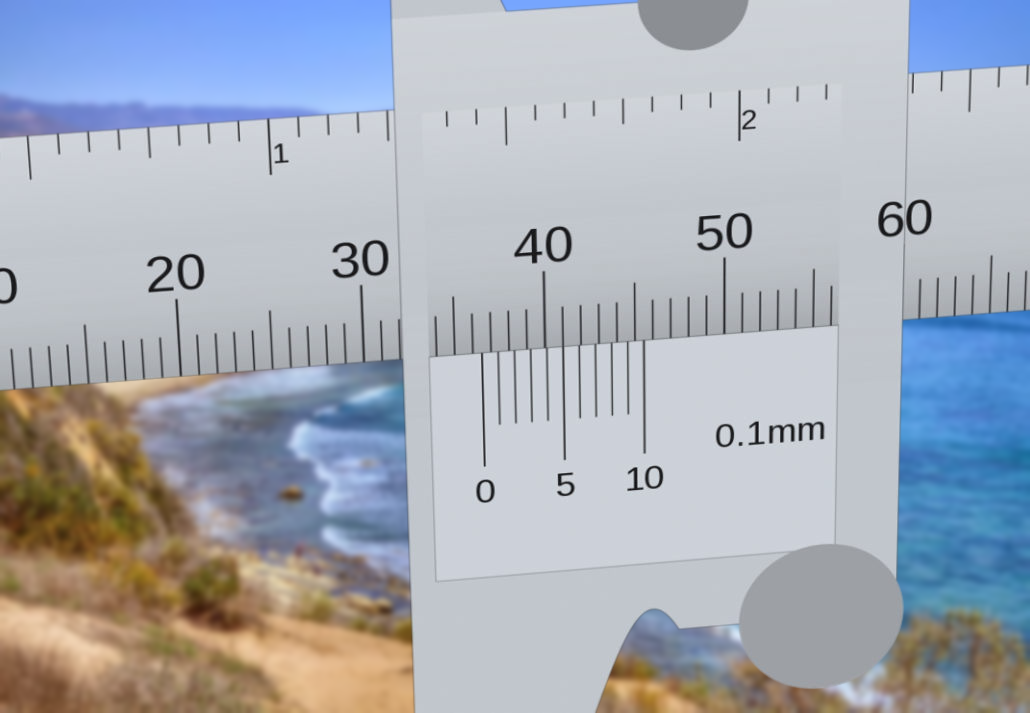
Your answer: 36.5,mm
